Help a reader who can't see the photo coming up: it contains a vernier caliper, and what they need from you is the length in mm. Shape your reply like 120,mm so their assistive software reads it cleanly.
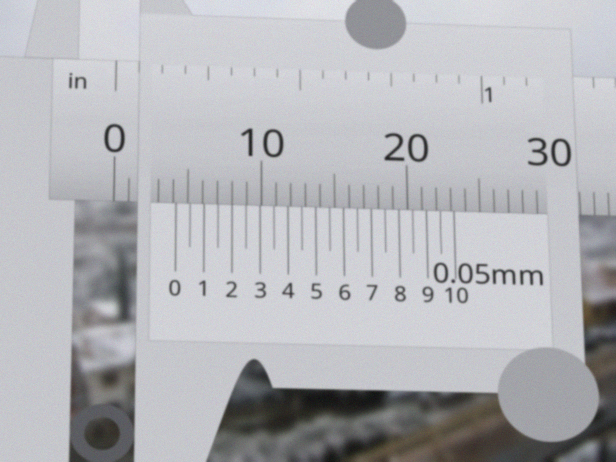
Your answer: 4.2,mm
